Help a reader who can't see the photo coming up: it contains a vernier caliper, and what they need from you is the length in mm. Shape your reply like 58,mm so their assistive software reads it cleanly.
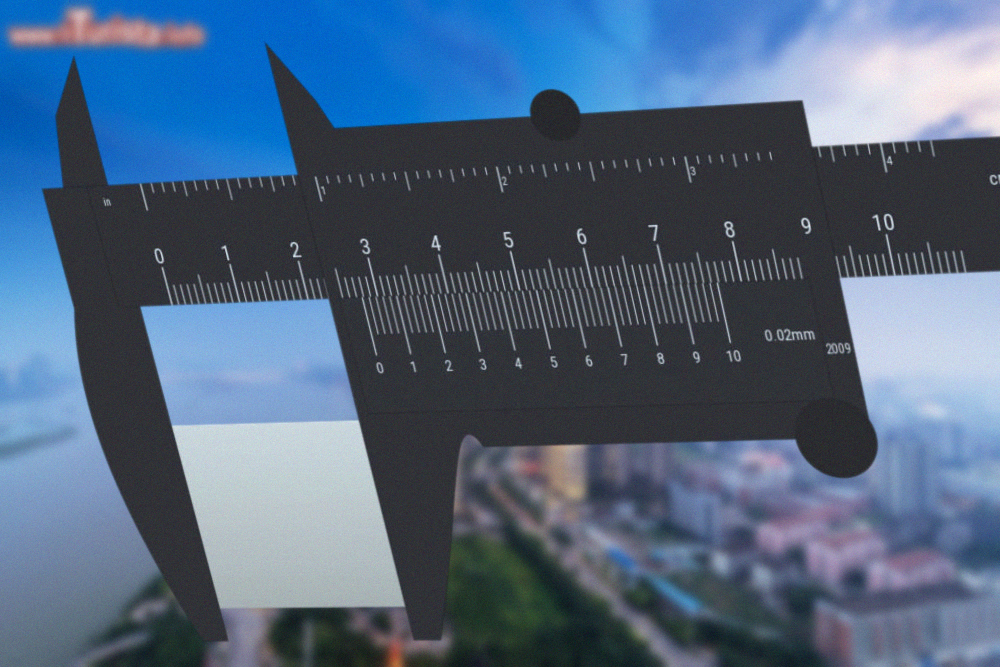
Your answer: 27.8,mm
